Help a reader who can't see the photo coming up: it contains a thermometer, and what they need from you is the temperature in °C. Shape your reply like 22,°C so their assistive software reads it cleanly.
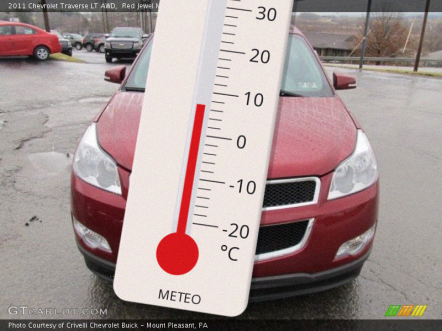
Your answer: 7,°C
